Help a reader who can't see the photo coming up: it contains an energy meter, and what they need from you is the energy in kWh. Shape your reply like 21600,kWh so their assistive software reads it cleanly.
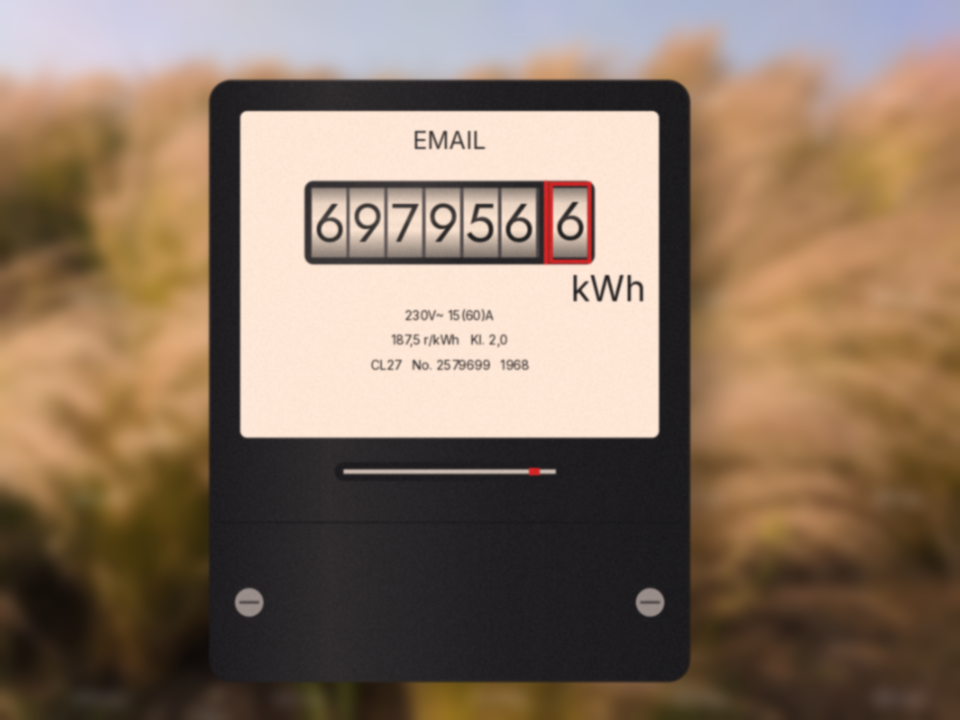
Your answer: 697956.6,kWh
